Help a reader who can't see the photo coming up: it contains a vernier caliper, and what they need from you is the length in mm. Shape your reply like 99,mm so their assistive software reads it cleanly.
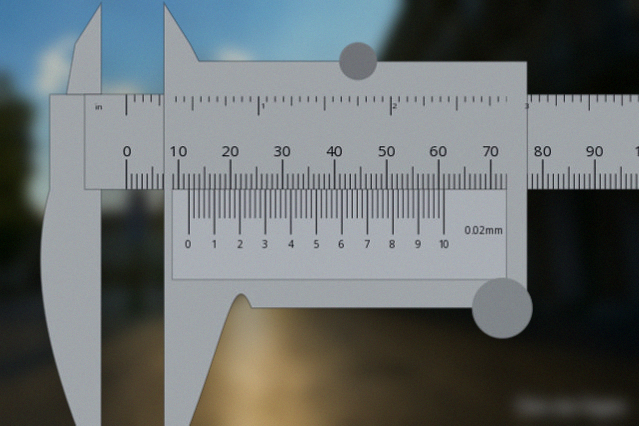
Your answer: 12.0,mm
